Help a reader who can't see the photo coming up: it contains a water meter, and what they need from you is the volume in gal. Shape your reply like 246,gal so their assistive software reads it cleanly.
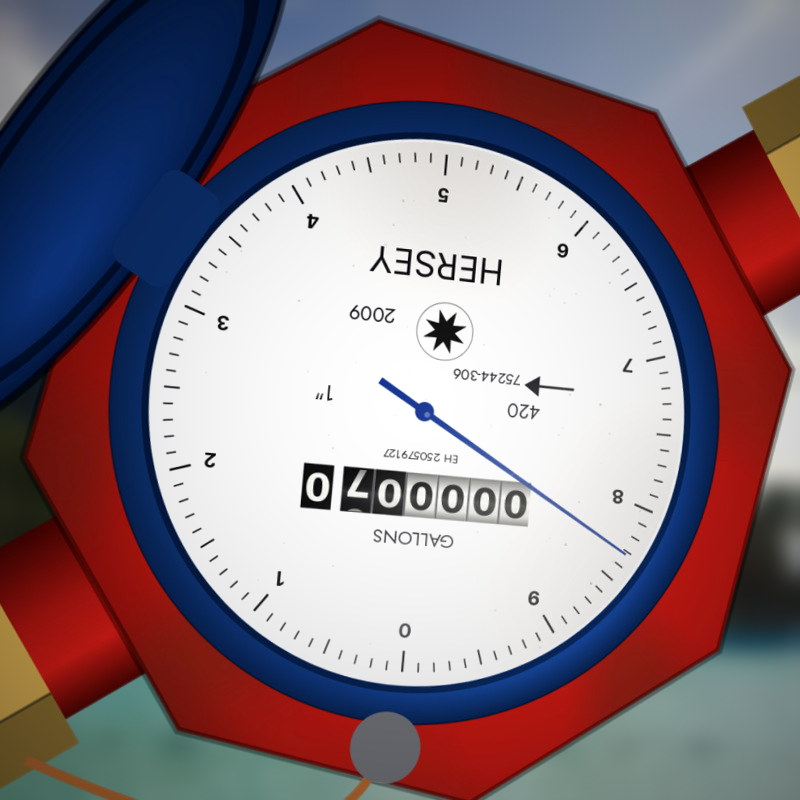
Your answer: 68.3,gal
